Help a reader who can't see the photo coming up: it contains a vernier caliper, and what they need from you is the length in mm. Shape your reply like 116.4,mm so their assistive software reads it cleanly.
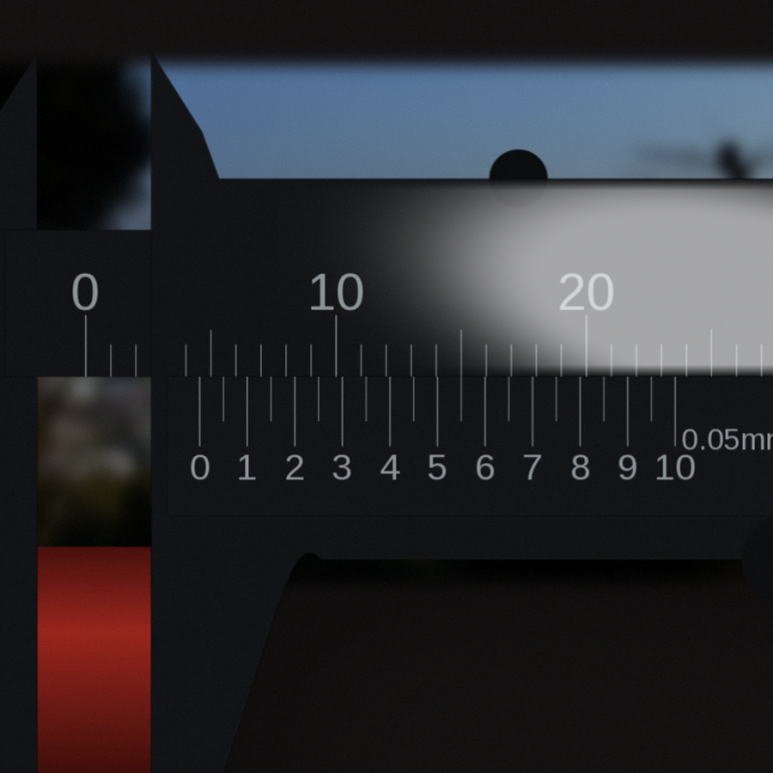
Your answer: 4.55,mm
